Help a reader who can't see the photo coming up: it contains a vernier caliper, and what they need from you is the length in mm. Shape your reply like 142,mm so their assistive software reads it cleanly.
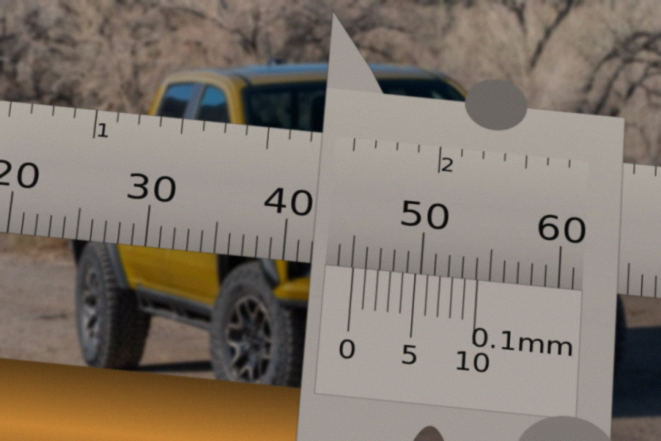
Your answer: 45.1,mm
